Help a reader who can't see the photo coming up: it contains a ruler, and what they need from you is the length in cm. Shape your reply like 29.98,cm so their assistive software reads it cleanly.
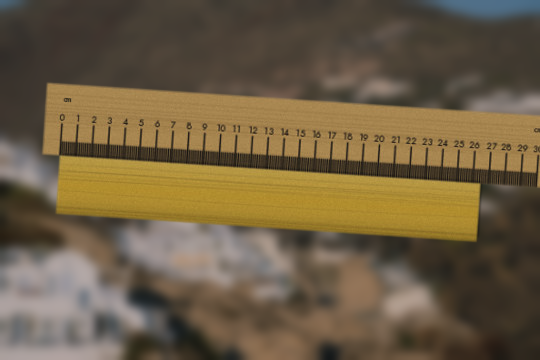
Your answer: 26.5,cm
